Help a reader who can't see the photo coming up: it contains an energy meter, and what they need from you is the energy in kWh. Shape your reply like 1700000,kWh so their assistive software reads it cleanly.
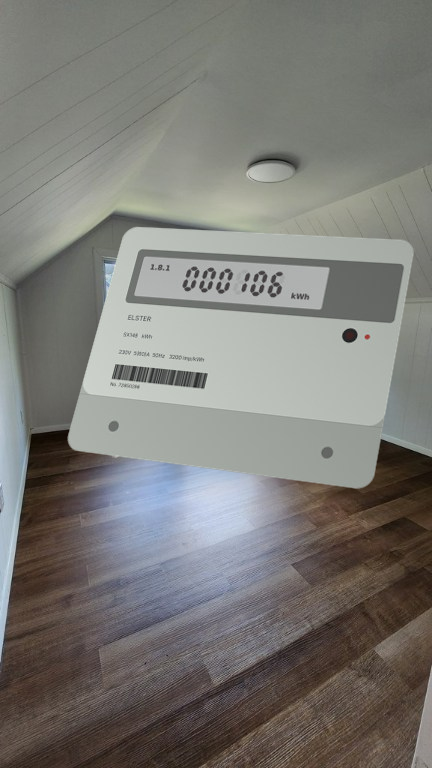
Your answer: 106,kWh
